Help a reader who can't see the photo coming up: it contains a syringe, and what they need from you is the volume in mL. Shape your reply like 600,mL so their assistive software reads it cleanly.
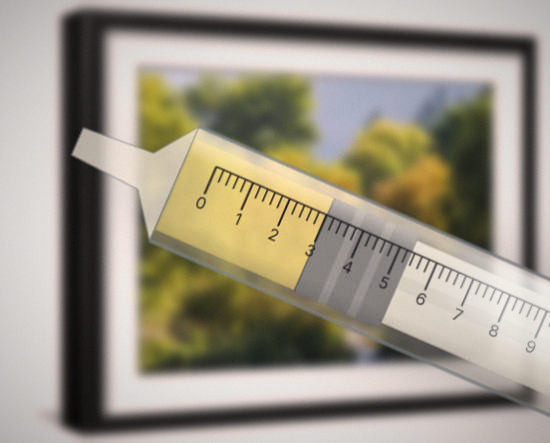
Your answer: 3,mL
